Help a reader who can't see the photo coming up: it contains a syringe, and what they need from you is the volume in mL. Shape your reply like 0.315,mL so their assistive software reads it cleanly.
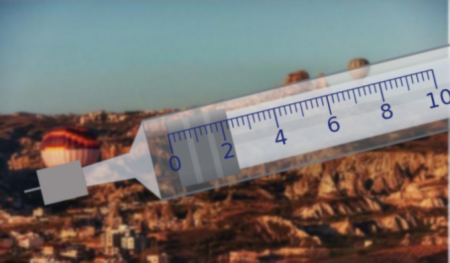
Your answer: 0,mL
